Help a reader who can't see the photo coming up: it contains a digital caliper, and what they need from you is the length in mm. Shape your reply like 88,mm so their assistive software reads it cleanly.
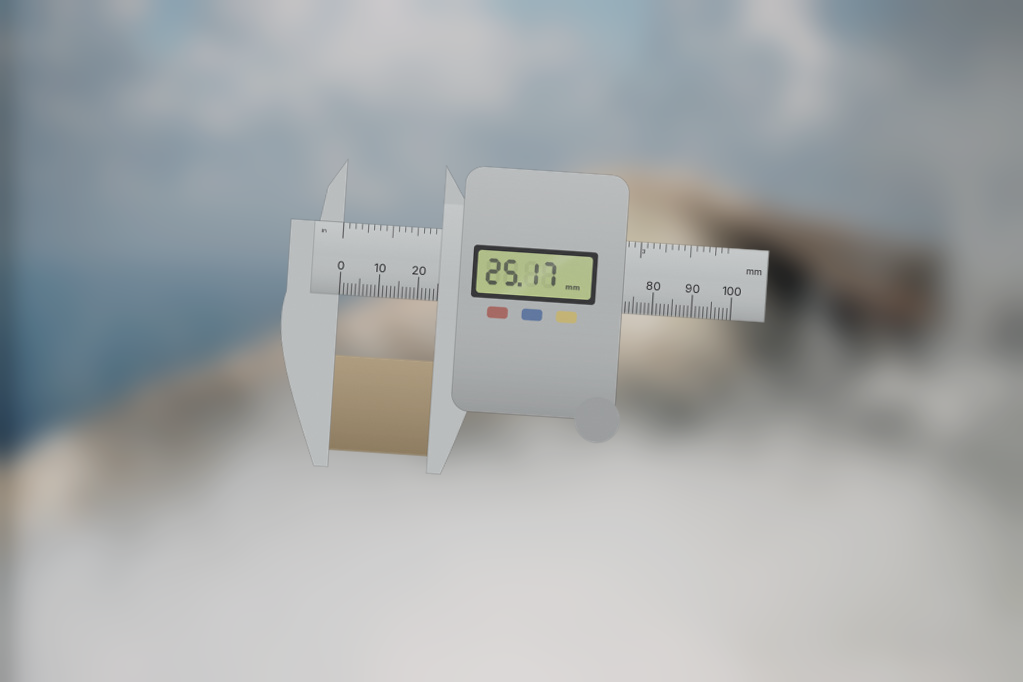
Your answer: 25.17,mm
